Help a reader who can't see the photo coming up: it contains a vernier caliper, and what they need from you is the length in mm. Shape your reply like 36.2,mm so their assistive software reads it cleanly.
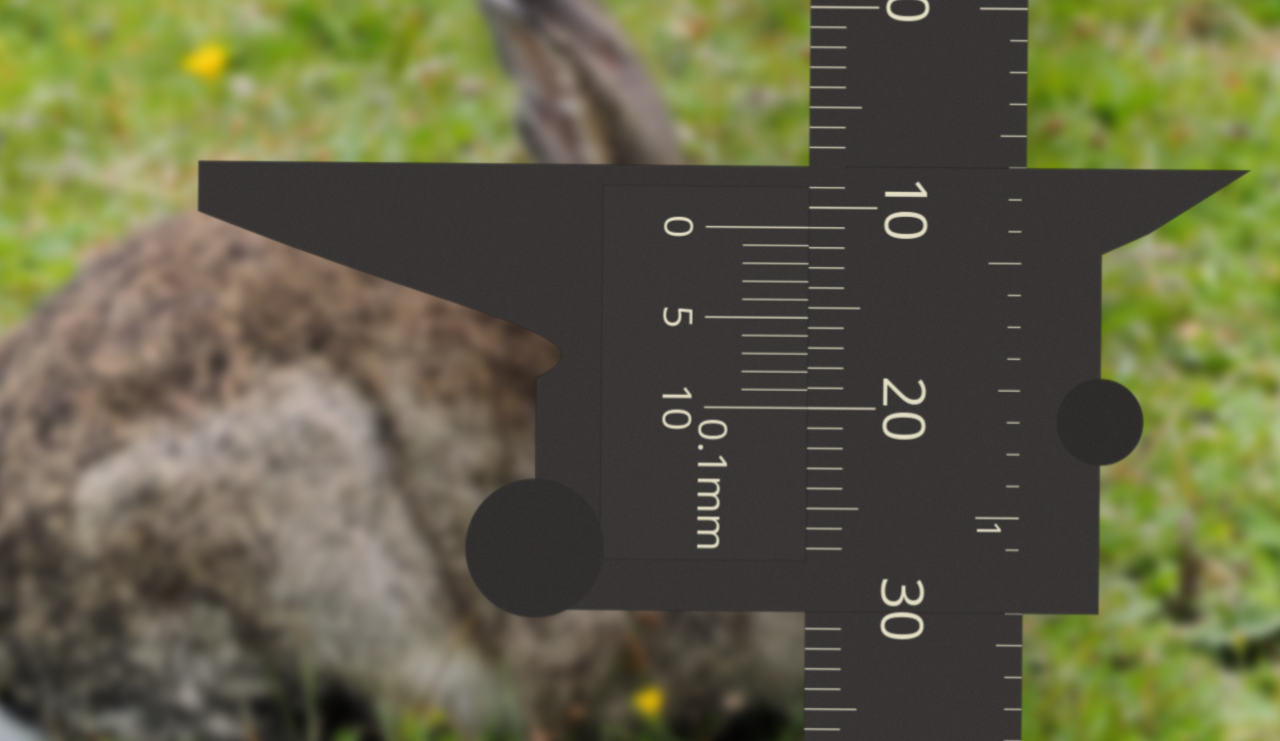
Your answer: 11.0,mm
